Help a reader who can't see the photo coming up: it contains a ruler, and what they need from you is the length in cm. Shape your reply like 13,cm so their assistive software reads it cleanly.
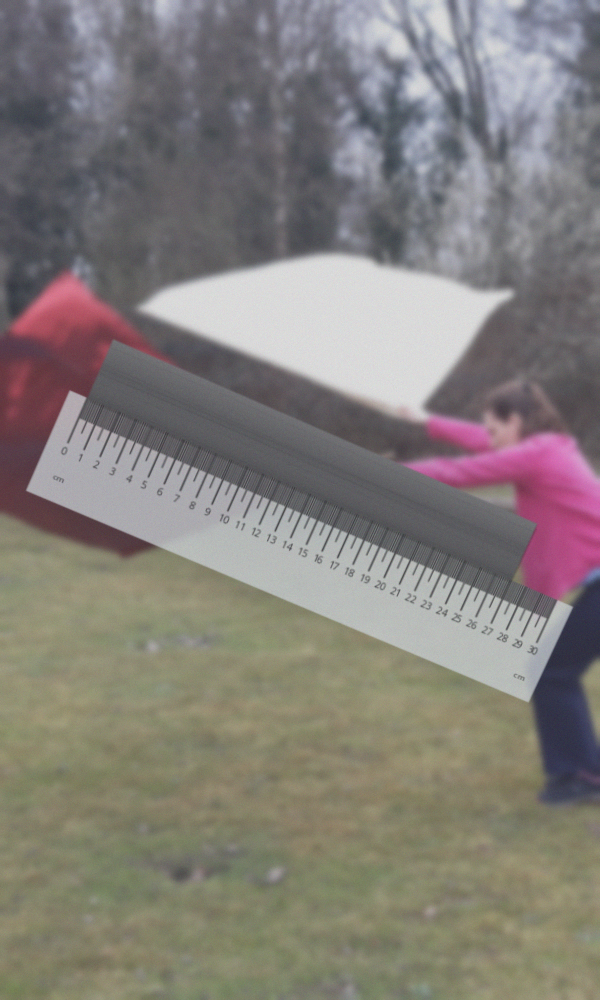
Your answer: 27,cm
